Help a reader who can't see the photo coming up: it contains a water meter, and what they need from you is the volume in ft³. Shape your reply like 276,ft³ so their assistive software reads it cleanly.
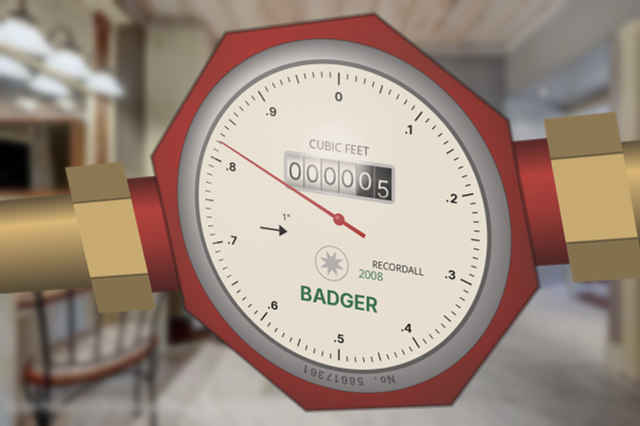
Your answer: 4.82,ft³
